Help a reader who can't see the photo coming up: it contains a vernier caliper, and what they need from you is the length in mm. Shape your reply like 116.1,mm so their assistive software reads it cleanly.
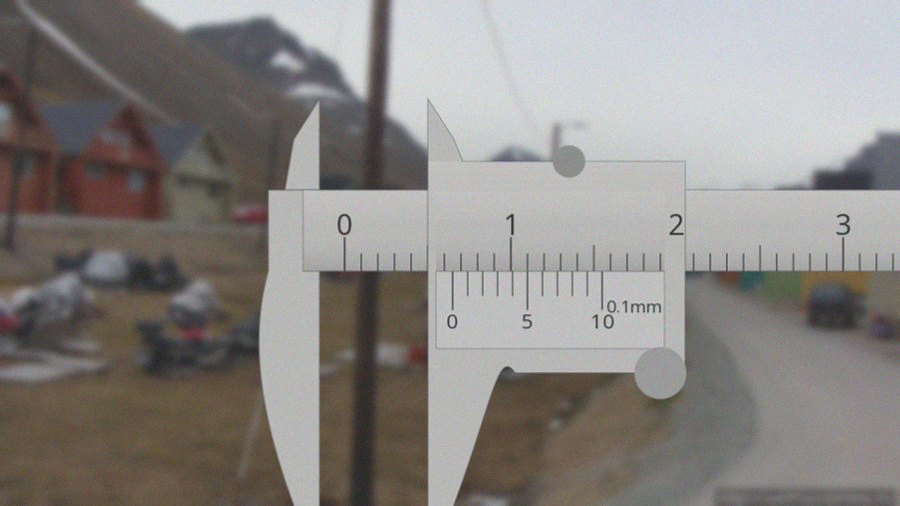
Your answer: 6.5,mm
